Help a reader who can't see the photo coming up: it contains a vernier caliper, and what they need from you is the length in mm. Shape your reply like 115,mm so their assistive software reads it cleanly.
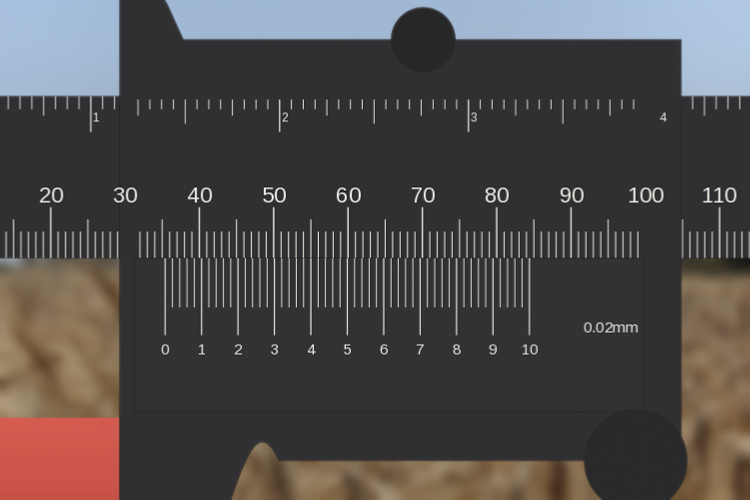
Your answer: 35.4,mm
